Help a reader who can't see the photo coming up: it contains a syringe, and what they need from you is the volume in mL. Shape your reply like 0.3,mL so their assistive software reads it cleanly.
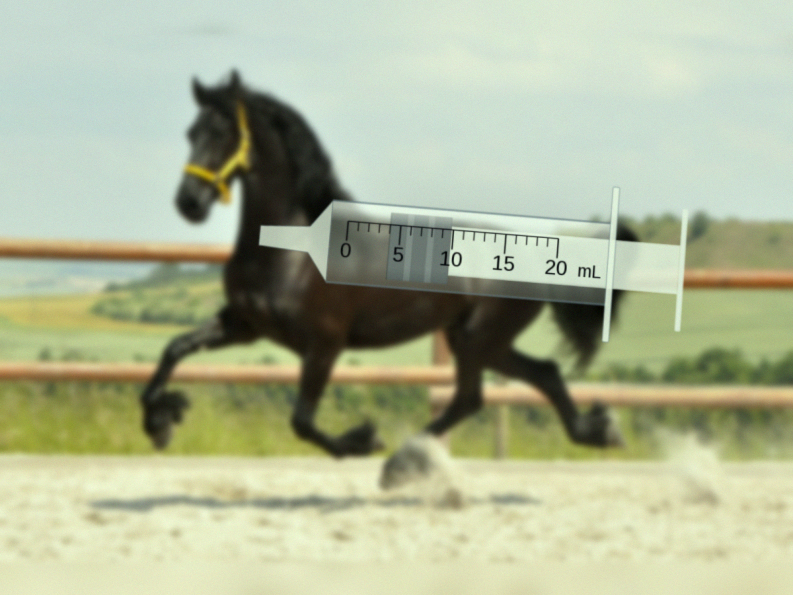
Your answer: 4,mL
